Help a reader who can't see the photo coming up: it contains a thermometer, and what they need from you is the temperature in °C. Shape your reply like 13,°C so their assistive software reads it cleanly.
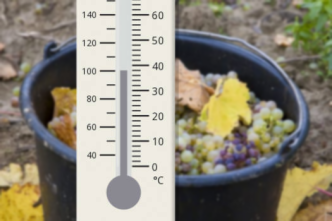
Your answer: 38,°C
